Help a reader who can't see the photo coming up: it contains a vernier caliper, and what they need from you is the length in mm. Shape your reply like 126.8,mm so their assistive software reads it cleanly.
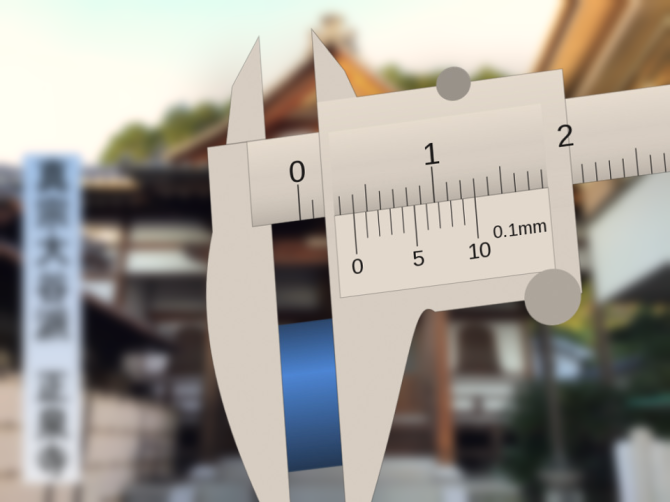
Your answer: 4.0,mm
